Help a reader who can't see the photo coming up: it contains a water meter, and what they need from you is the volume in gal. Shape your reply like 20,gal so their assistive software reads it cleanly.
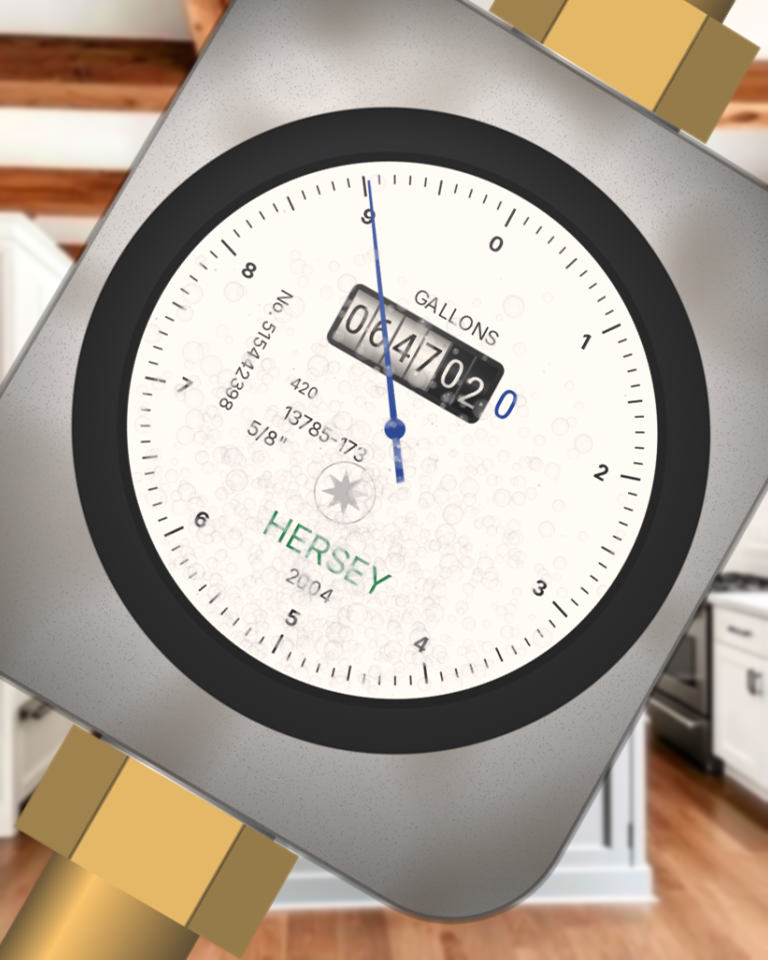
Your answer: 647019.0,gal
